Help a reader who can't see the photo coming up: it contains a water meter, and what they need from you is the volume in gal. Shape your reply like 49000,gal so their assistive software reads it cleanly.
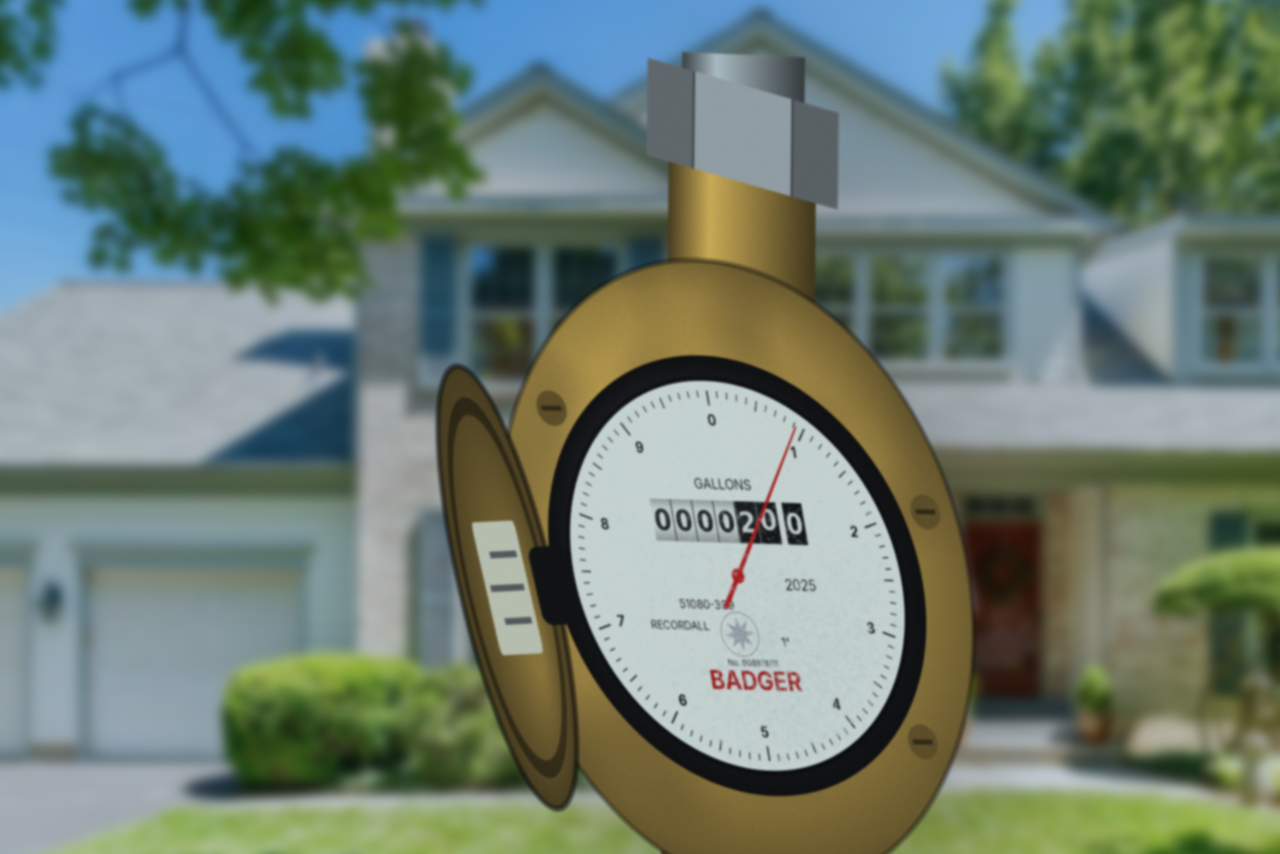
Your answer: 200.9,gal
